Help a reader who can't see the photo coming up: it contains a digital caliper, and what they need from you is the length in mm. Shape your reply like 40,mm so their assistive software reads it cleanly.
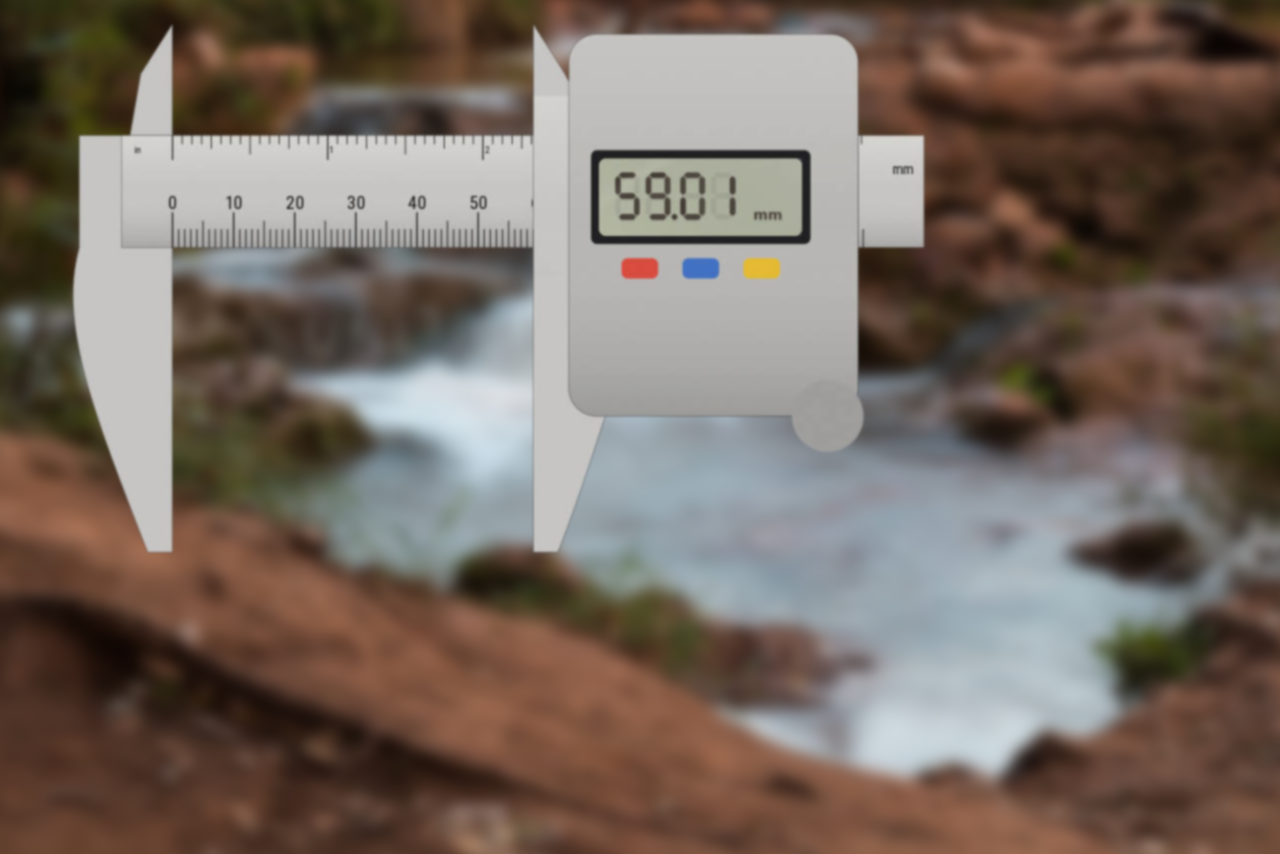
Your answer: 59.01,mm
